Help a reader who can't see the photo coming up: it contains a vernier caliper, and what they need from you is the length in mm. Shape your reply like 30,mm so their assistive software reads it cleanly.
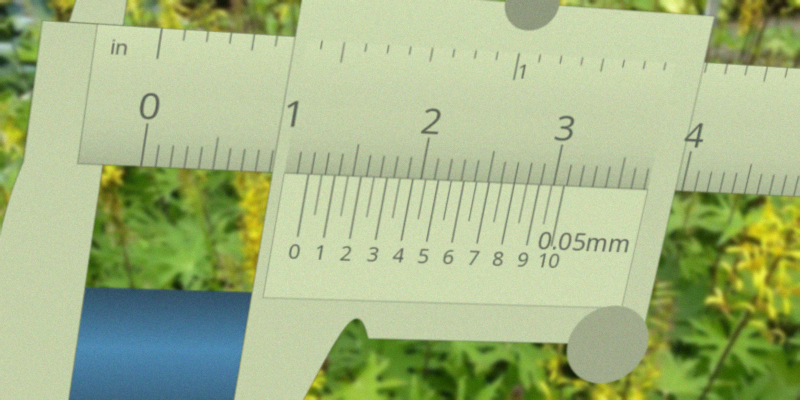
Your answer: 11.8,mm
